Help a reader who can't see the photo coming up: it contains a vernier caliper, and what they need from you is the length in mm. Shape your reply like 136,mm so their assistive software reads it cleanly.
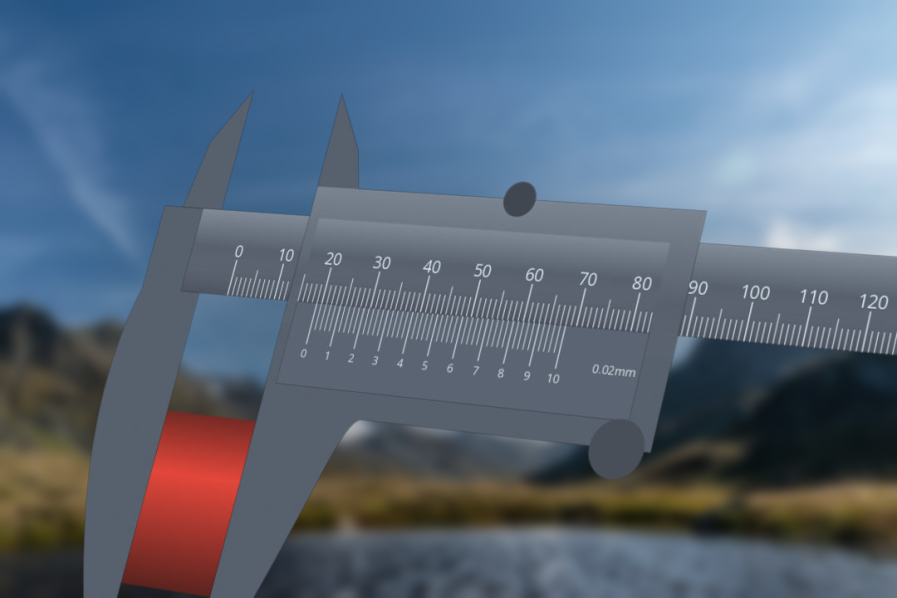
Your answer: 19.0,mm
